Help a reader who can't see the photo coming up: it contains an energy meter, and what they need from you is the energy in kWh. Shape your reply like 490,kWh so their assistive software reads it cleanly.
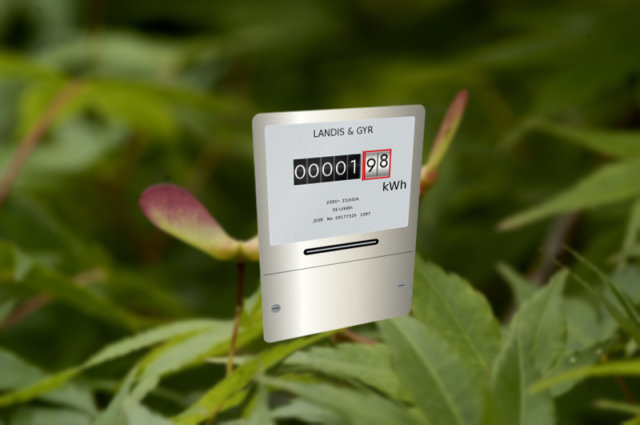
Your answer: 1.98,kWh
